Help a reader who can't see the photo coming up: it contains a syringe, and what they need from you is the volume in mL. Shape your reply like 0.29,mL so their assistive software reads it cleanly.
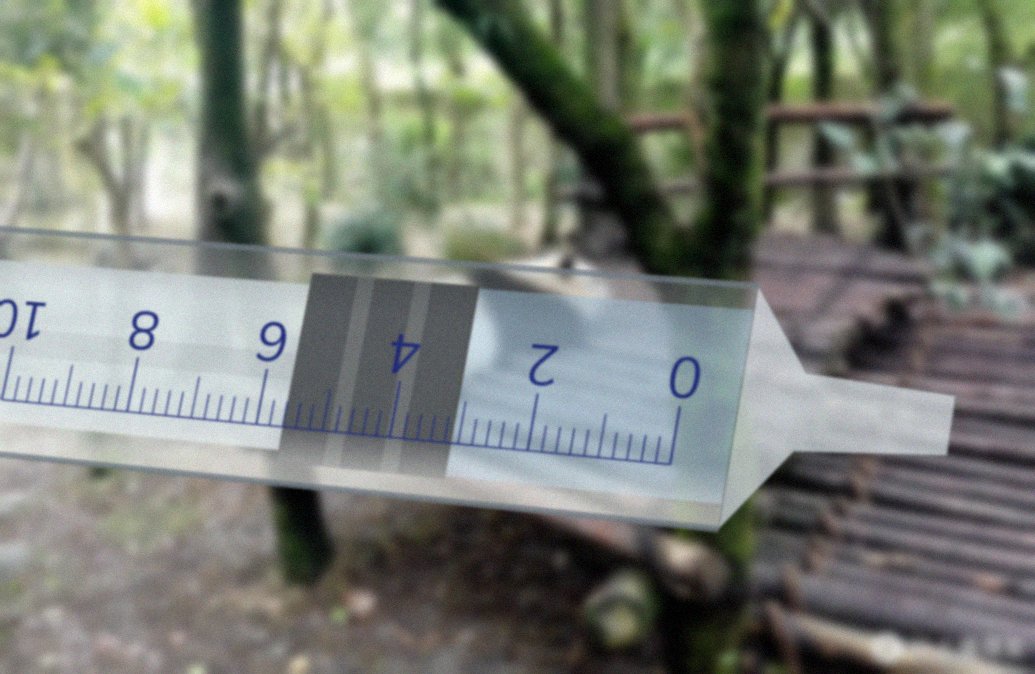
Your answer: 3.1,mL
